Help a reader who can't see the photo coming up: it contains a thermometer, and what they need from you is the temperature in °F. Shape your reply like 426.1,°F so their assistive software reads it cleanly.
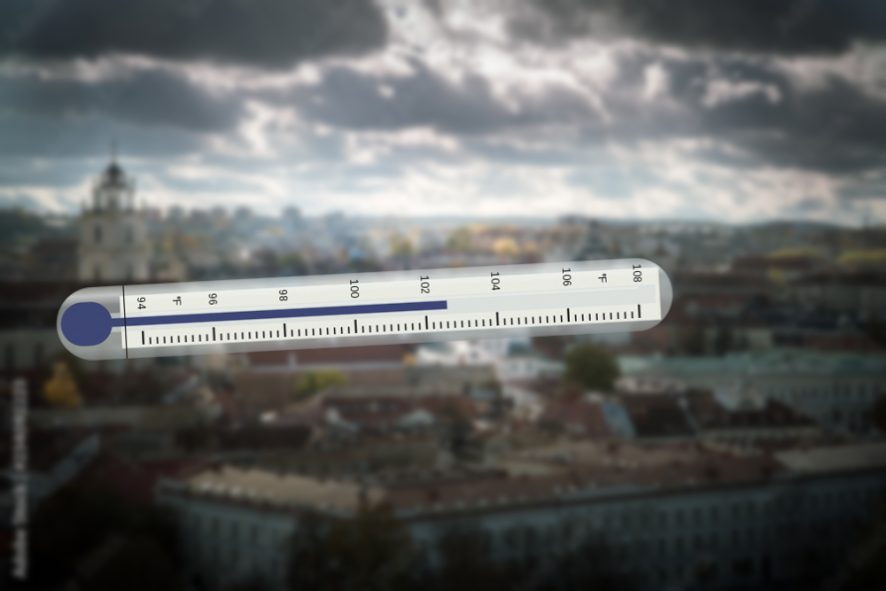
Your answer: 102.6,°F
